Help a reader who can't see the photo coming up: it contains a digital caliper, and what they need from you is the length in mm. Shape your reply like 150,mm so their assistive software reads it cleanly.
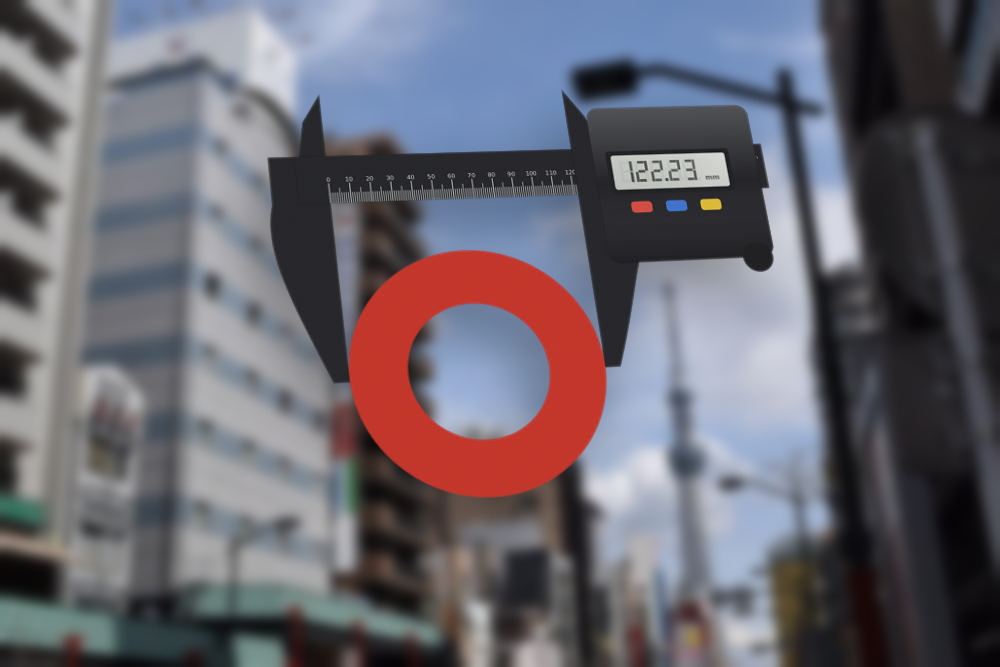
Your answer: 122.23,mm
